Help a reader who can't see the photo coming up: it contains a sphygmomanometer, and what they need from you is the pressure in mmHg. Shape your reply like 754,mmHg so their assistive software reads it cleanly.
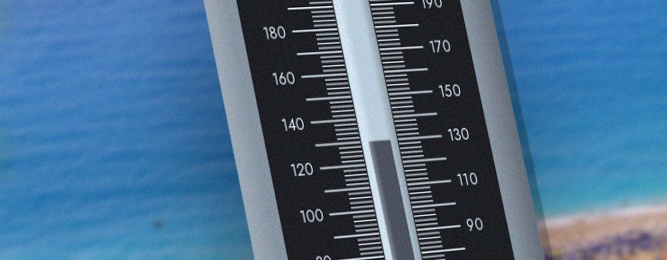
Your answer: 130,mmHg
